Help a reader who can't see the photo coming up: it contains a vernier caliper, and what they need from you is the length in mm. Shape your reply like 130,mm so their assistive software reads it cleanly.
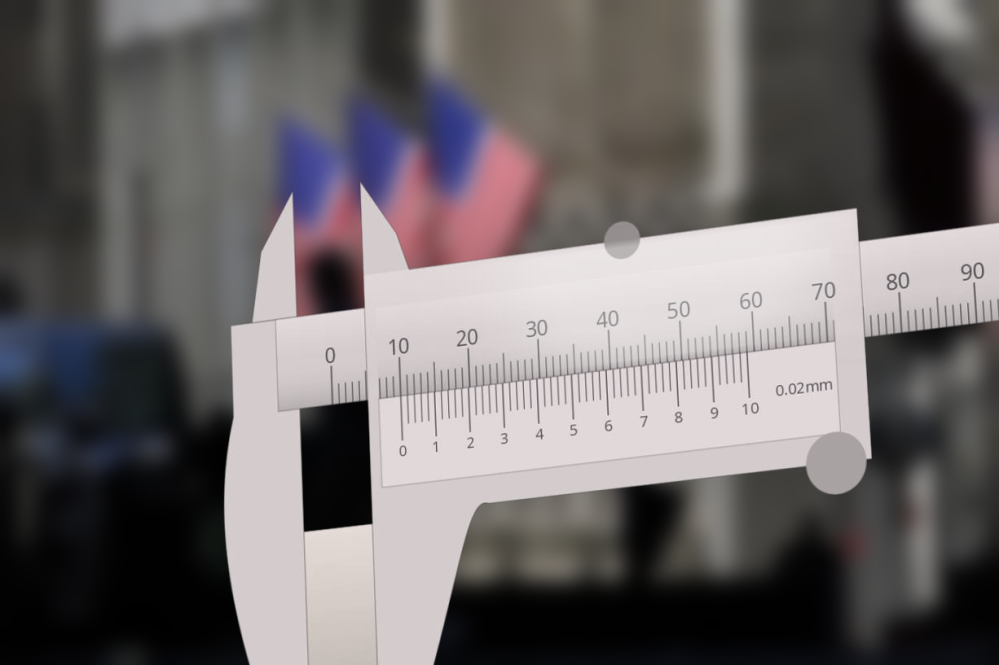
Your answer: 10.0,mm
